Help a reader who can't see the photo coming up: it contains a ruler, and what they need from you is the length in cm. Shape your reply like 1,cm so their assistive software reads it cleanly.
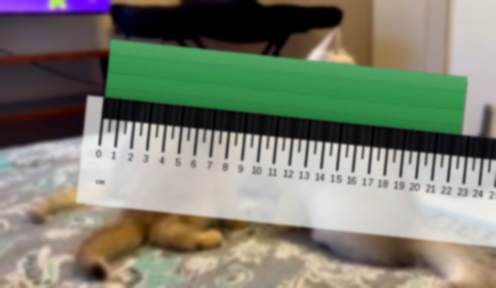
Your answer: 22.5,cm
